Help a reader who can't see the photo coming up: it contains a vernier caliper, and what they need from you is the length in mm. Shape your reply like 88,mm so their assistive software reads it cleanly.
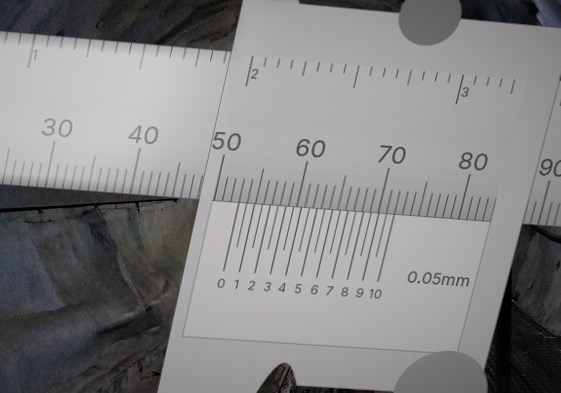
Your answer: 53.0,mm
